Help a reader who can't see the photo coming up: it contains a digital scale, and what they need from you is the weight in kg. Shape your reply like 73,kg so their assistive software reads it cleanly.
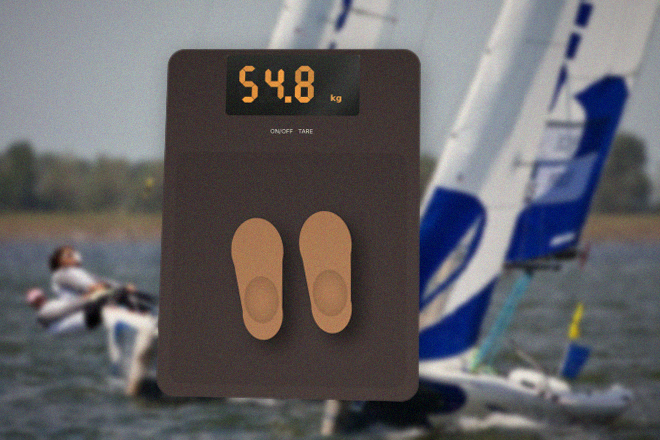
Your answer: 54.8,kg
